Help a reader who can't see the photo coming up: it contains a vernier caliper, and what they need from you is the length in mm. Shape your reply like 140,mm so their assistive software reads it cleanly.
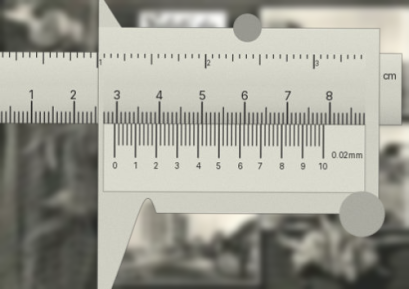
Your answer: 29.5,mm
